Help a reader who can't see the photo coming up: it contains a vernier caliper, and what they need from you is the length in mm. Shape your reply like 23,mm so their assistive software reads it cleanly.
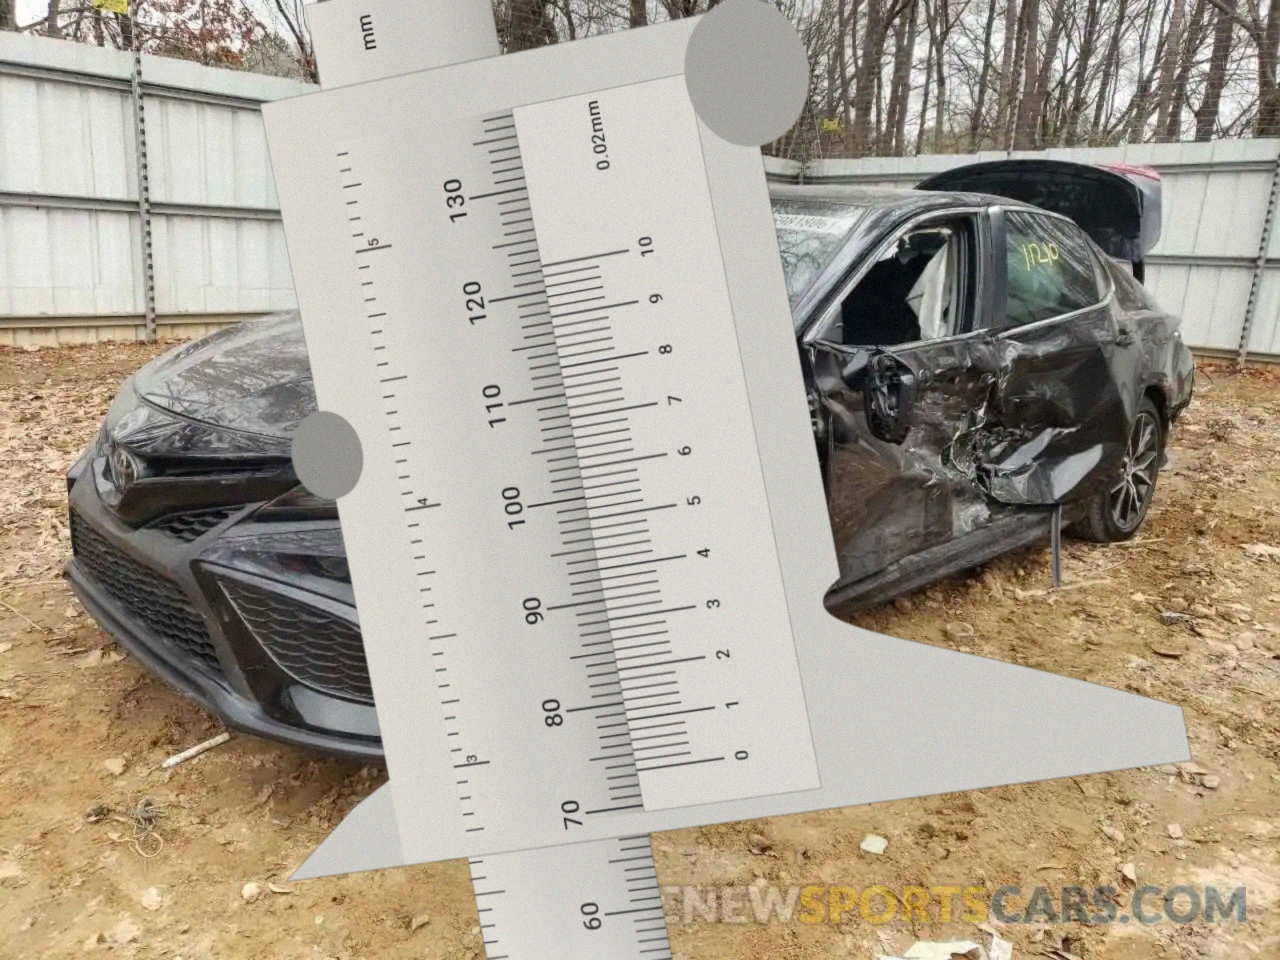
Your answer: 73.4,mm
